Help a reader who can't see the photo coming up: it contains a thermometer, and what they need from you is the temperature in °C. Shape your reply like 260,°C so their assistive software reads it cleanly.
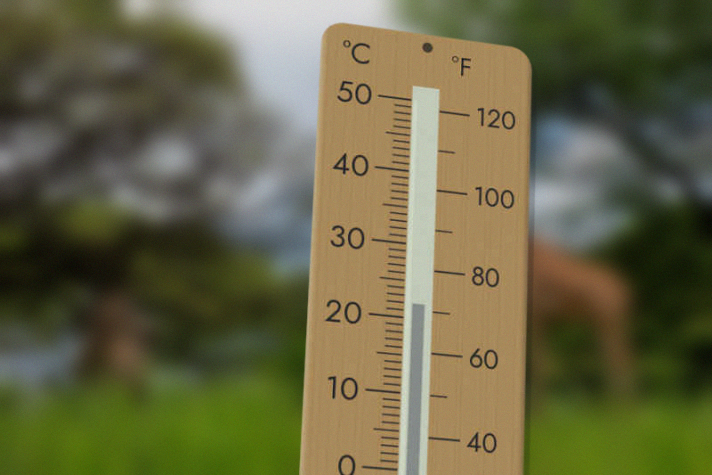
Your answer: 22,°C
